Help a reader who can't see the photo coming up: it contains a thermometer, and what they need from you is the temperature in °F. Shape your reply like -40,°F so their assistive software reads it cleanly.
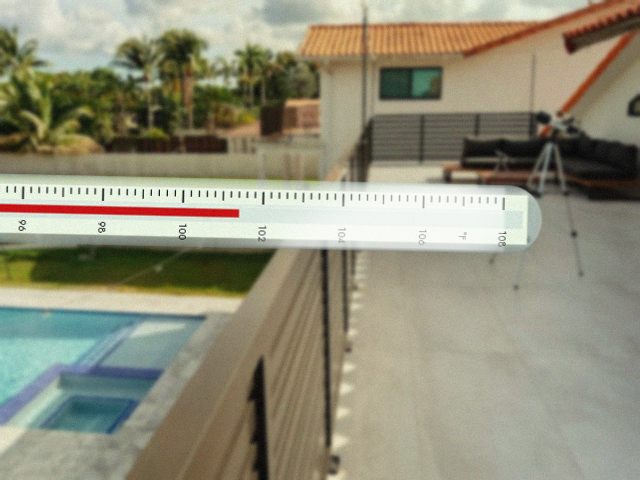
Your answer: 101.4,°F
